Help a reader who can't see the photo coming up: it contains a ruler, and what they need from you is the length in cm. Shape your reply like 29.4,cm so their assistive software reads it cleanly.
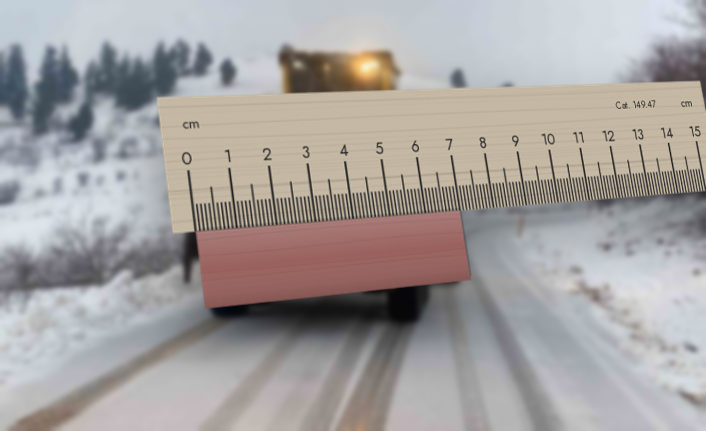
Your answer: 7,cm
